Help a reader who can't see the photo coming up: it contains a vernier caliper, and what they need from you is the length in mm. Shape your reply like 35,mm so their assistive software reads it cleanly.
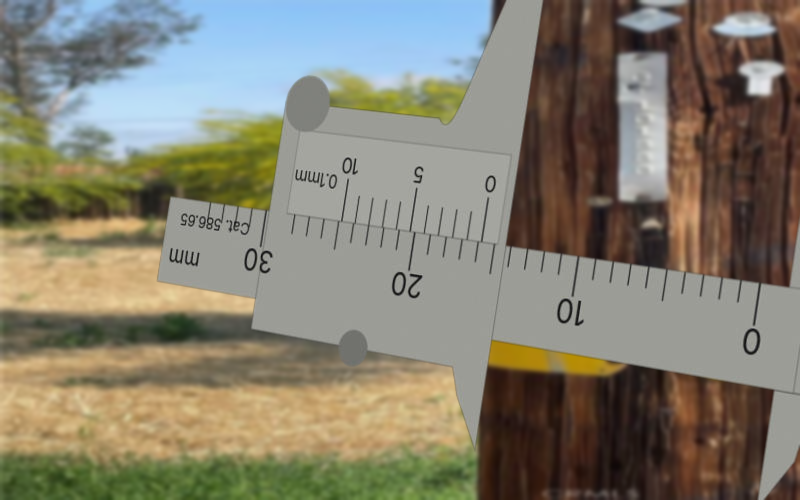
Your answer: 15.8,mm
